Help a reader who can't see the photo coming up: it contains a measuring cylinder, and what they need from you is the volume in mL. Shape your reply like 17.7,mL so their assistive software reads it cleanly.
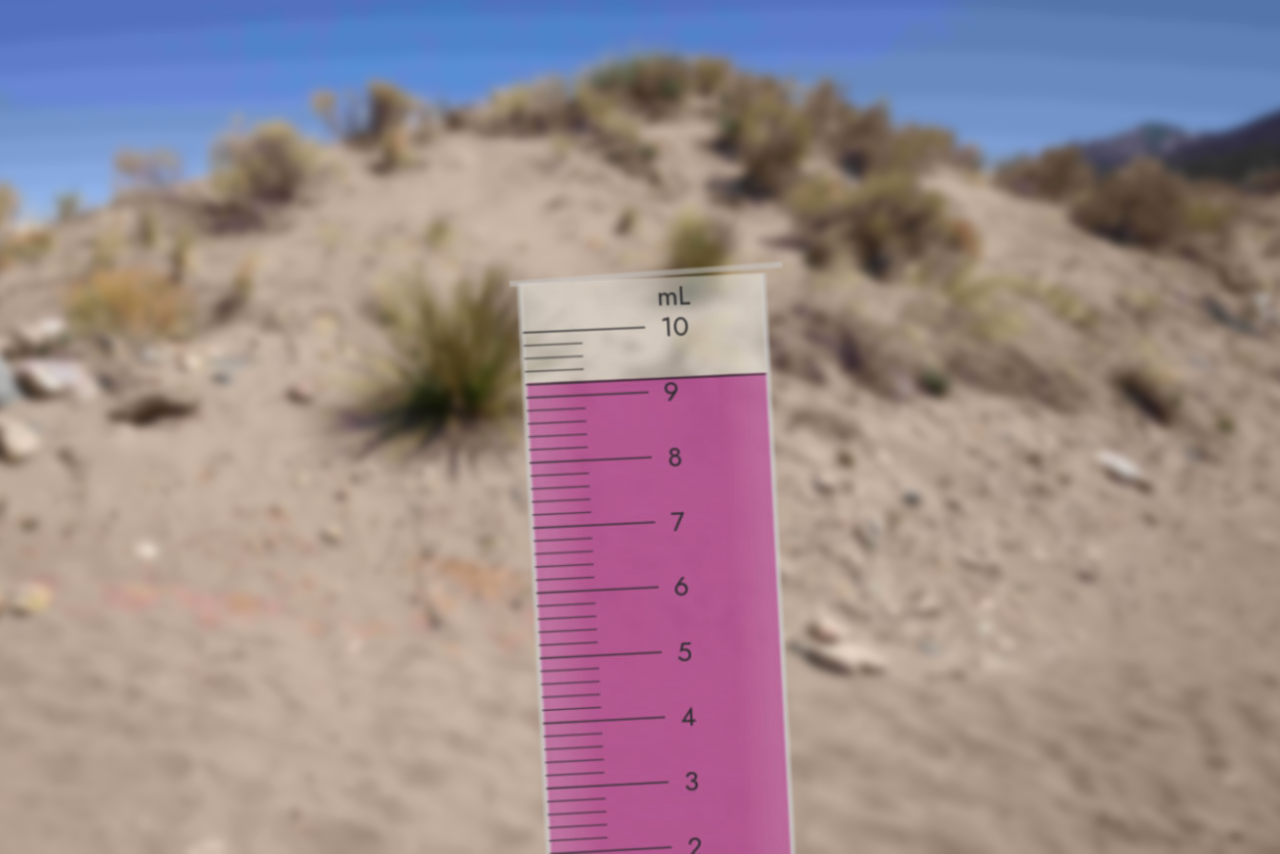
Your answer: 9.2,mL
